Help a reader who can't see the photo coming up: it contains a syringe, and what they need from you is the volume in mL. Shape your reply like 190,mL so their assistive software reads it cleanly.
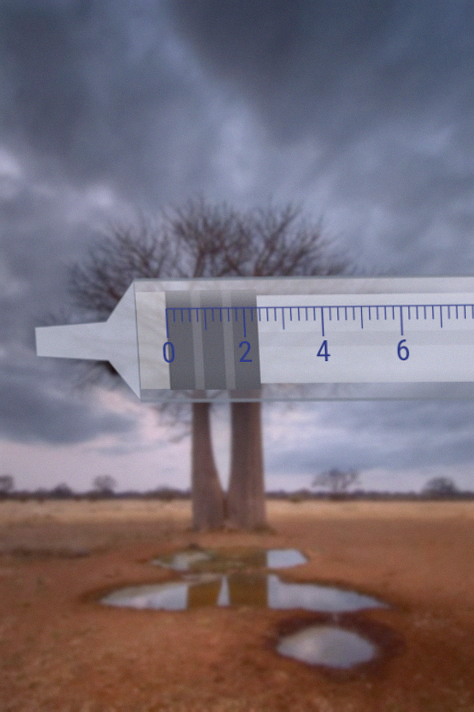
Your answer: 0,mL
